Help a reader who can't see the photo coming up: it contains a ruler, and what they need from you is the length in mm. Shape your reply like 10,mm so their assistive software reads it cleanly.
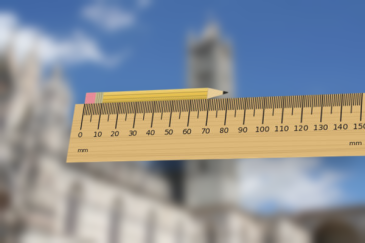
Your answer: 80,mm
